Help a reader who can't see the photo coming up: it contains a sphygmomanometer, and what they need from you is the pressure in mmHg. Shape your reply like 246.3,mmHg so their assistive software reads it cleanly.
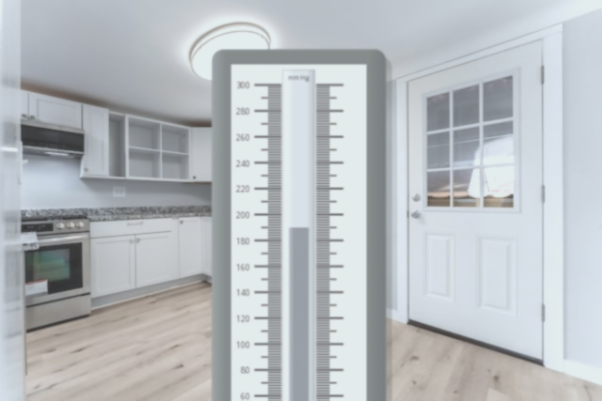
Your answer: 190,mmHg
